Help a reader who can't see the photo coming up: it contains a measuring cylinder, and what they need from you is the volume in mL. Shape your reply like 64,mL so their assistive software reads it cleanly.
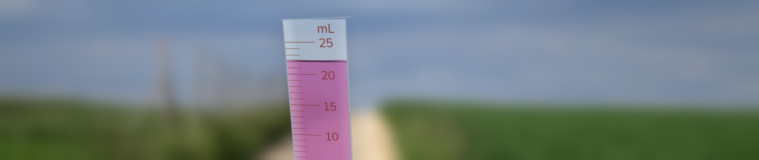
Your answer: 22,mL
